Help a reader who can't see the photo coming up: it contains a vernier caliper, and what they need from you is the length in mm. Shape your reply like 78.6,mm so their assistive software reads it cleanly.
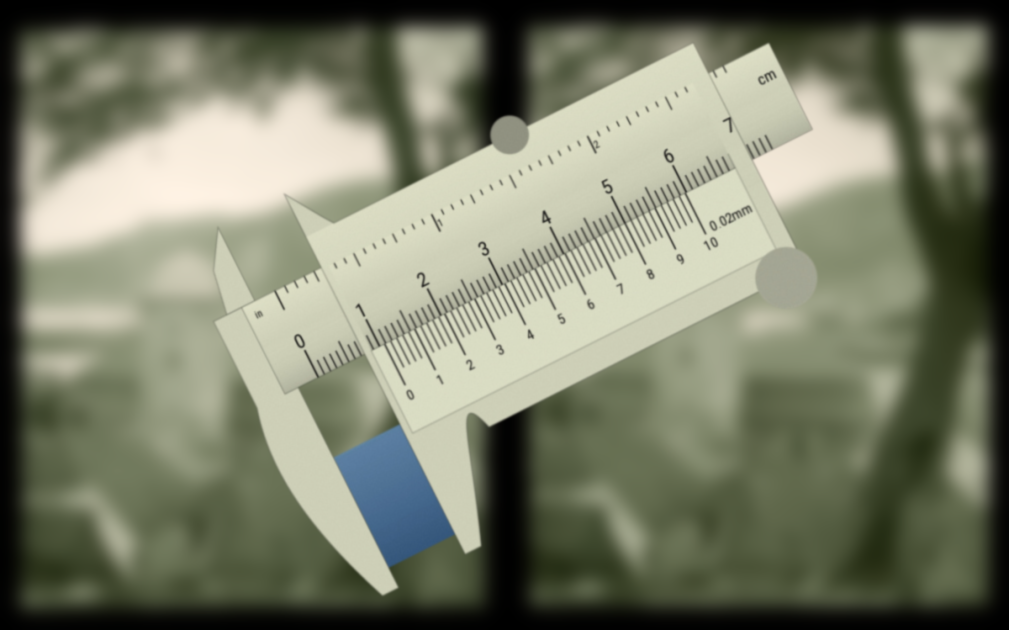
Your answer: 10.8,mm
